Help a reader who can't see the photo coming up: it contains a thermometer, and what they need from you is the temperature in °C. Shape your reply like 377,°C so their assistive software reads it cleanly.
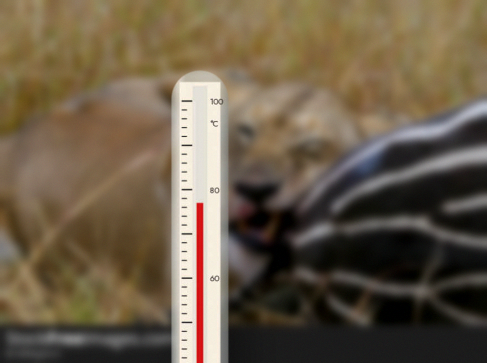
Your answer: 77,°C
